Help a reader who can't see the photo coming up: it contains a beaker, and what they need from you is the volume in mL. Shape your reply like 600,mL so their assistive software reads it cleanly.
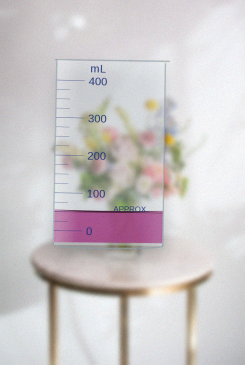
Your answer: 50,mL
